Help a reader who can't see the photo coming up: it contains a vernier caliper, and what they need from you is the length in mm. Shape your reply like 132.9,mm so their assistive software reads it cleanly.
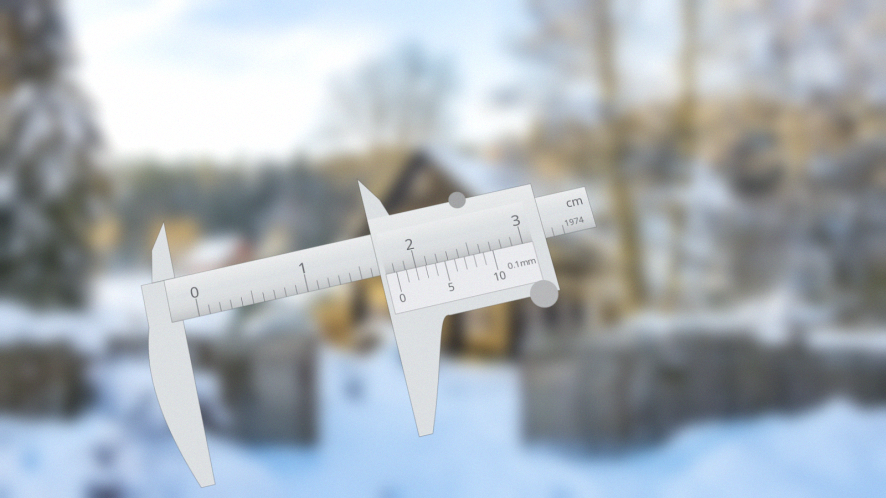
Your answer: 18.2,mm
